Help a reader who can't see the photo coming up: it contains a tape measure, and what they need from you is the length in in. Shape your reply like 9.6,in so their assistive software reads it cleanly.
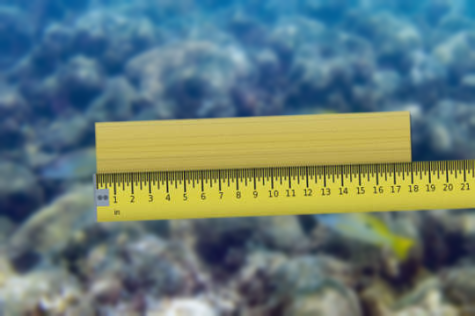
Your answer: 18,in
